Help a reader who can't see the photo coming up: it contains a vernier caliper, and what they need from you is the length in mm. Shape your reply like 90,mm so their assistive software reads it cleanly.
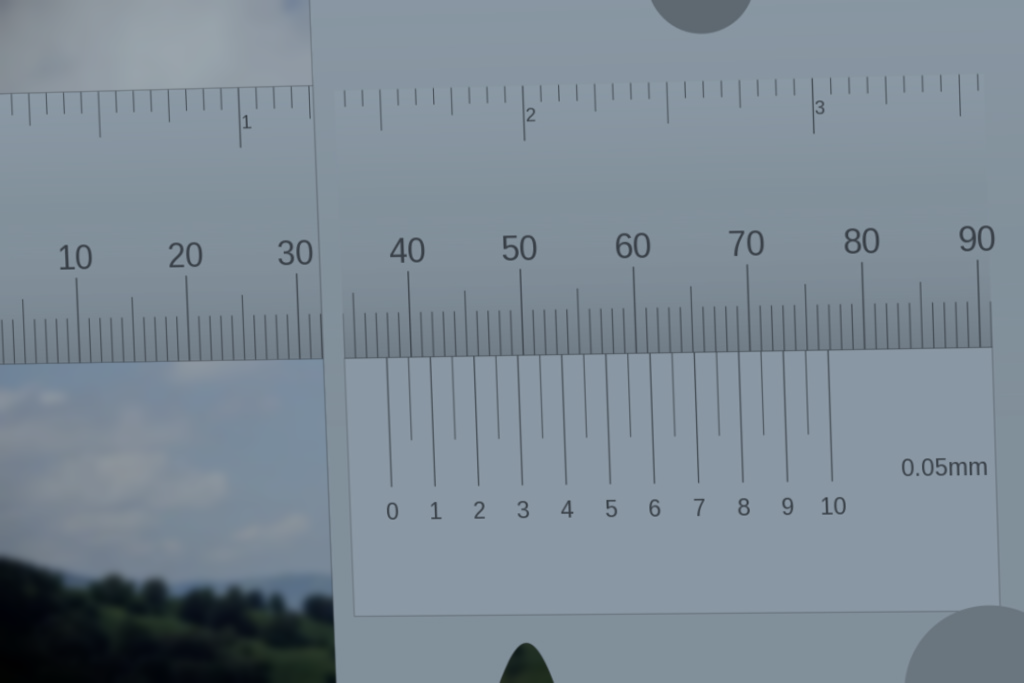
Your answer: 37.8,mm
